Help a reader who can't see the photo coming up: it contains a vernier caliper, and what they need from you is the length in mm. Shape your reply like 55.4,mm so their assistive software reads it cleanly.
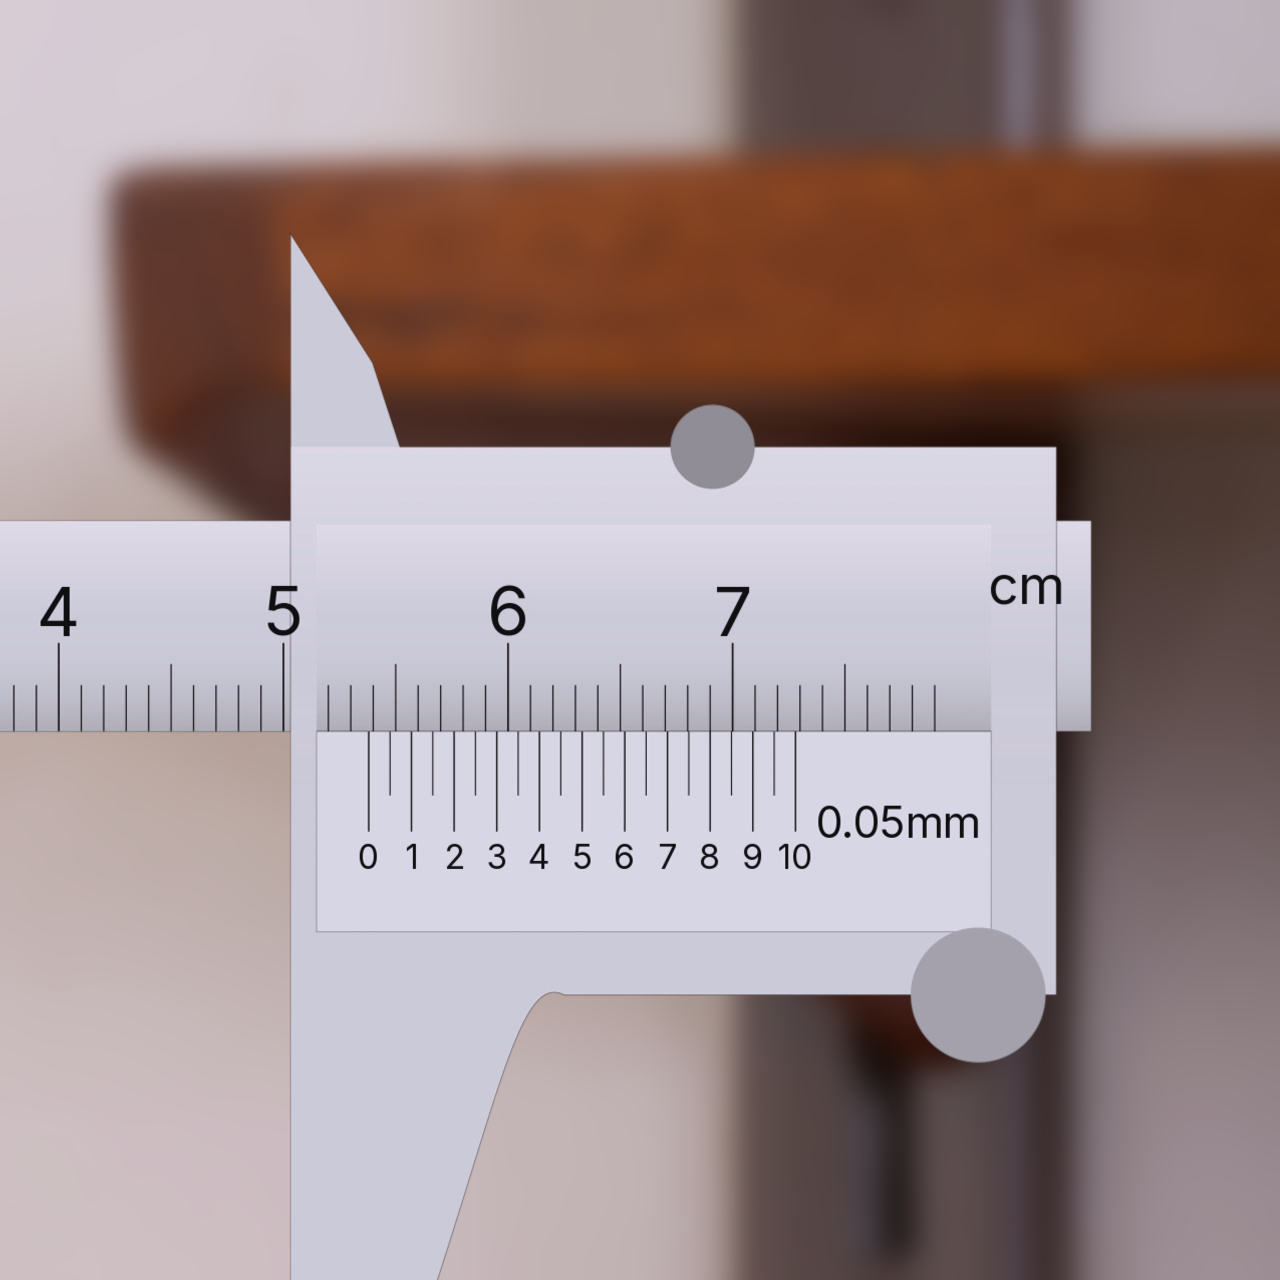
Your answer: 53.8,mm
